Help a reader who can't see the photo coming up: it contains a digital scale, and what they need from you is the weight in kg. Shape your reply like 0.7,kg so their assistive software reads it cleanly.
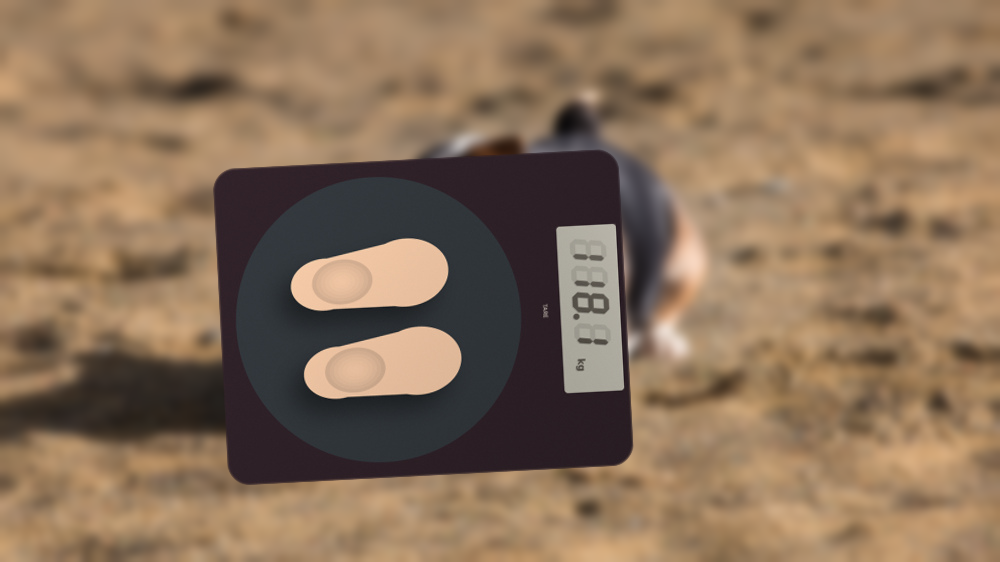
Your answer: 118.1,kg
